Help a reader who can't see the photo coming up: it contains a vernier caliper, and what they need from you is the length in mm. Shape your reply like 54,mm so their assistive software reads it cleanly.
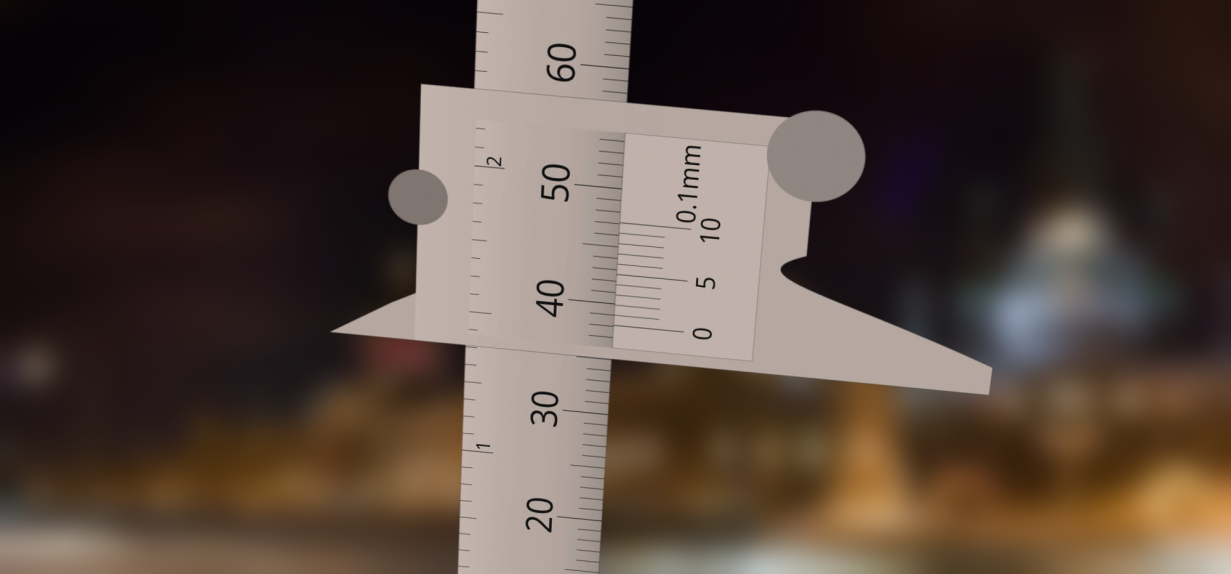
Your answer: 38.1,mm
